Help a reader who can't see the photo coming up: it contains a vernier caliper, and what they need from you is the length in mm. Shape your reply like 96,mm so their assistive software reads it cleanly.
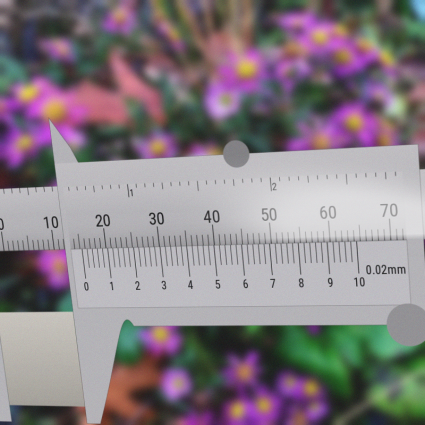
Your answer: 15.4,mm
